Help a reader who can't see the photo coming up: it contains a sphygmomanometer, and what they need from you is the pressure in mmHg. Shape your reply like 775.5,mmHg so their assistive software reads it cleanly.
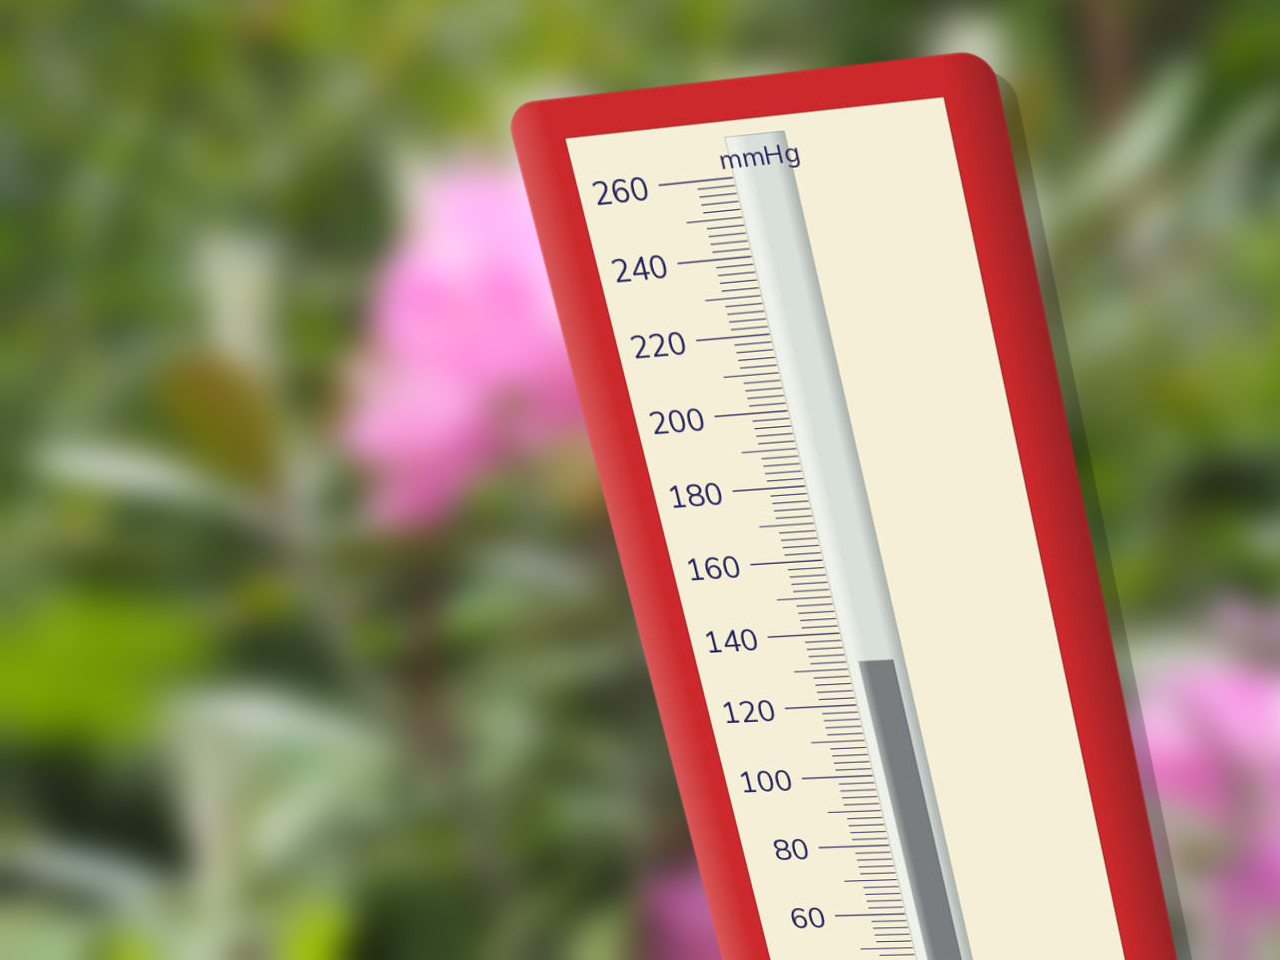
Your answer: 132,mmHg
